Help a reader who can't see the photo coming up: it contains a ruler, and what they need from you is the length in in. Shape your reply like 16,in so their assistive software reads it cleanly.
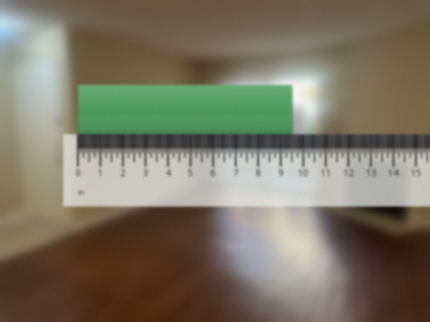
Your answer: 9.5,in
